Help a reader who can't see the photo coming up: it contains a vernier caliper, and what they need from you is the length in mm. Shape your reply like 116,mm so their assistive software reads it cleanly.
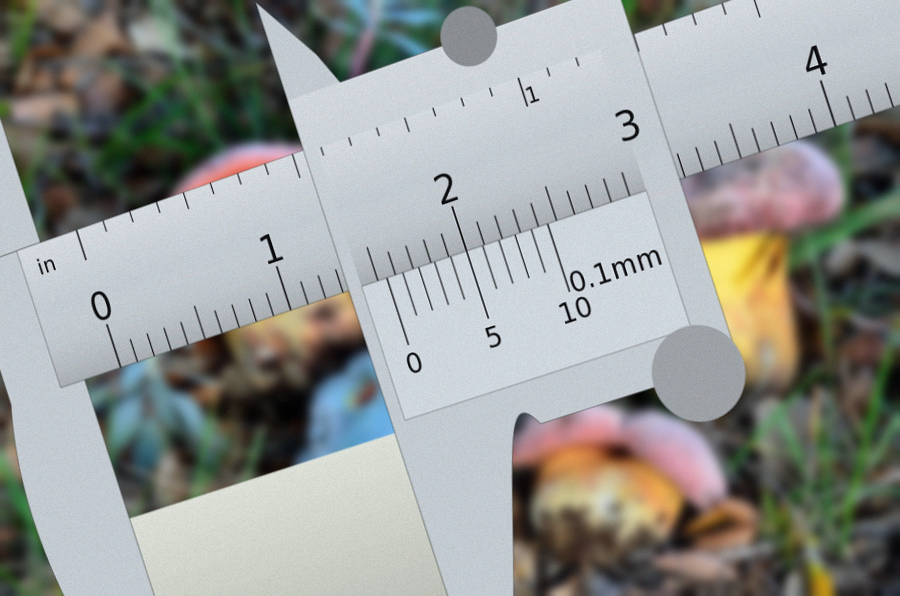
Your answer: 15.5,mm
